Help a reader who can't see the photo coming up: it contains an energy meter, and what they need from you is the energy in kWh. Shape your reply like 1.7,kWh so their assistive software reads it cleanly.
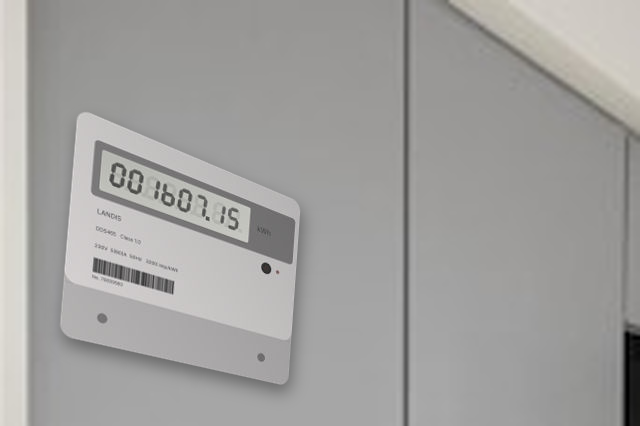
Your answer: 1607.15,kWh
